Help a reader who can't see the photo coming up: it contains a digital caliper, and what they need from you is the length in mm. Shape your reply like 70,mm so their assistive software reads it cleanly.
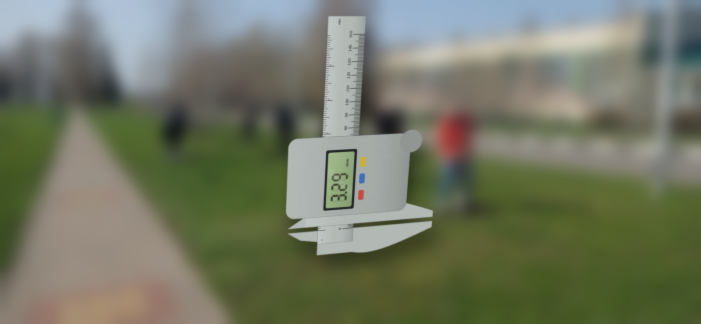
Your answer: 3.29,mm
